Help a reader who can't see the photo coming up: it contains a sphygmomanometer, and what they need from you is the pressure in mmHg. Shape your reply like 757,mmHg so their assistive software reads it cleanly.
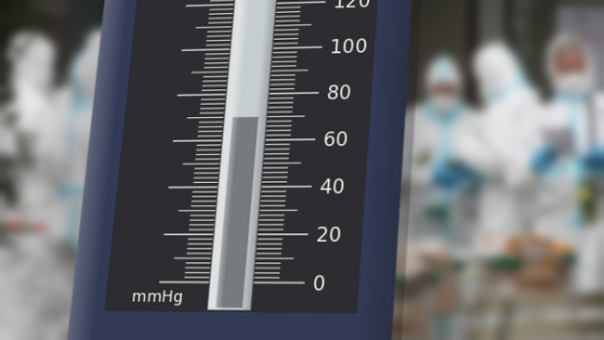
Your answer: 70,mmHg
